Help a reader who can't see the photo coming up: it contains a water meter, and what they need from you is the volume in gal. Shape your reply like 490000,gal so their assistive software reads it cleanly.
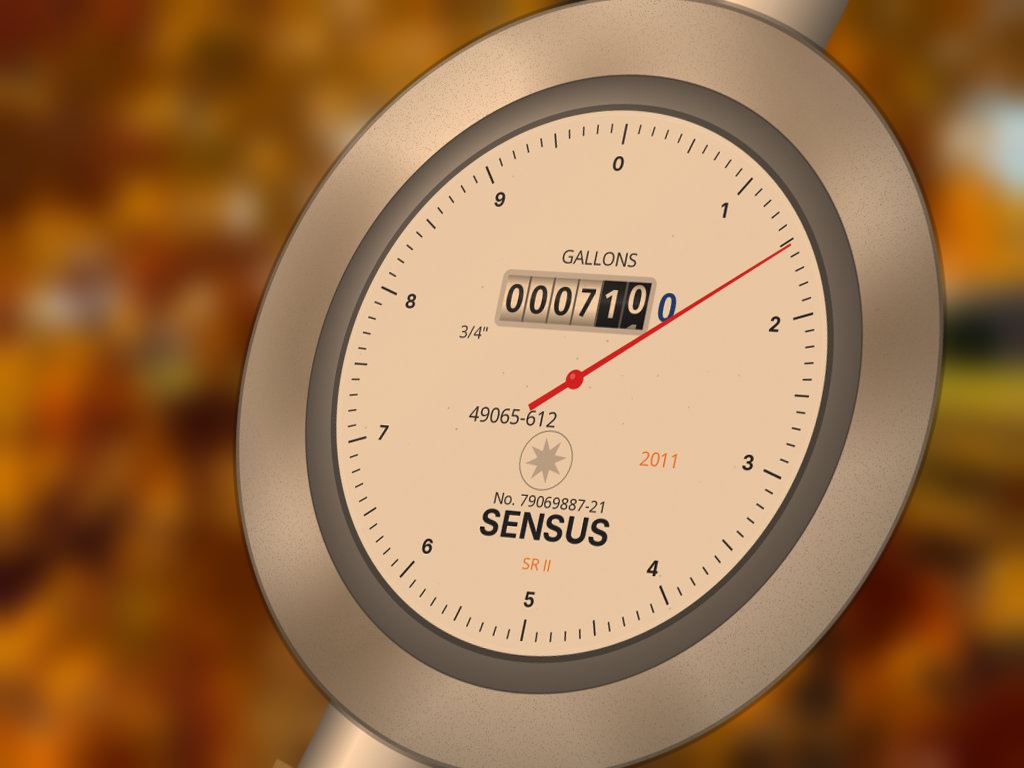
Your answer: 7101.5,gal
